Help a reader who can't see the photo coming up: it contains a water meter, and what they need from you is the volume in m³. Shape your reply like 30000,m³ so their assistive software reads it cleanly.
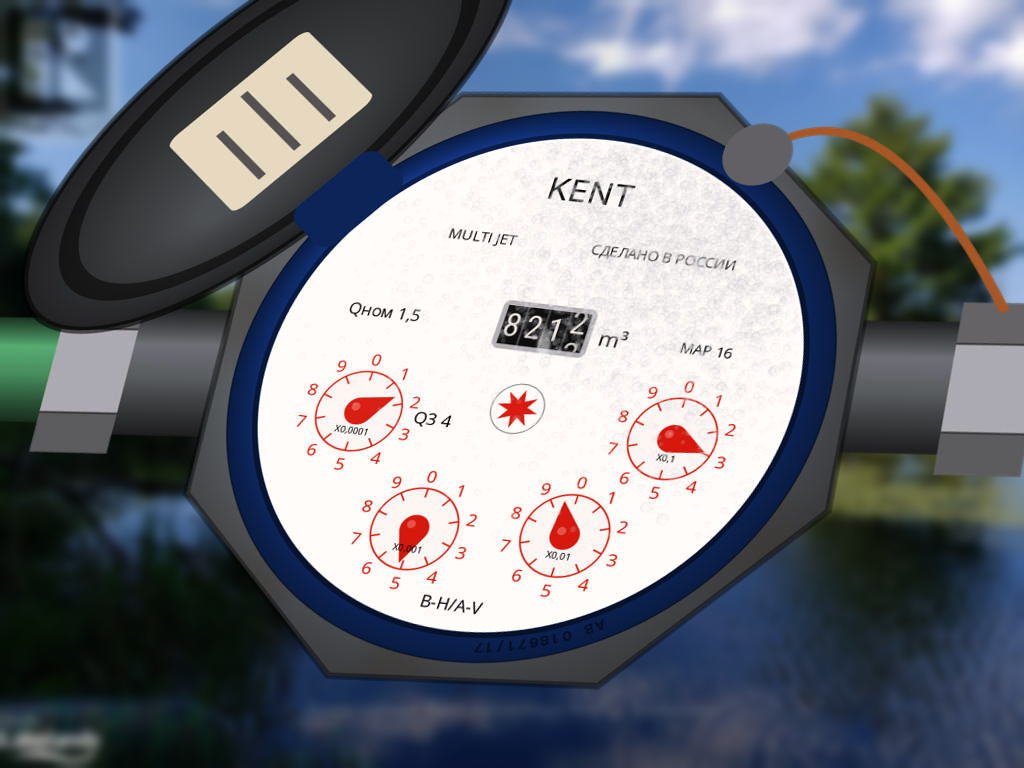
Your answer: 8212.2951,m³
